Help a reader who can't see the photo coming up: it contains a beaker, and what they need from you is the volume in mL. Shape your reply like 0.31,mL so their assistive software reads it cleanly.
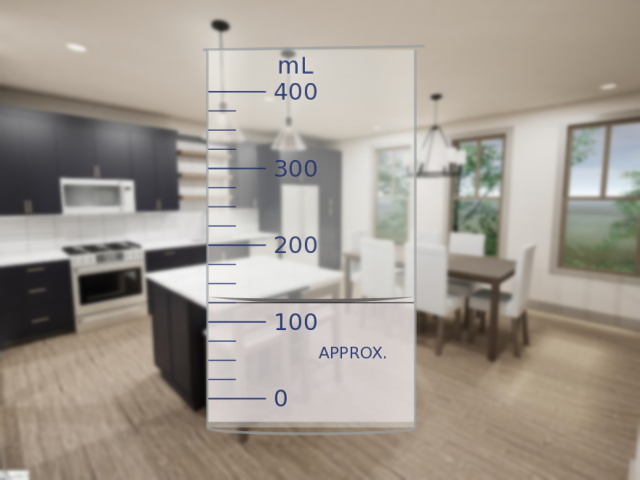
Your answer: 125,mL
